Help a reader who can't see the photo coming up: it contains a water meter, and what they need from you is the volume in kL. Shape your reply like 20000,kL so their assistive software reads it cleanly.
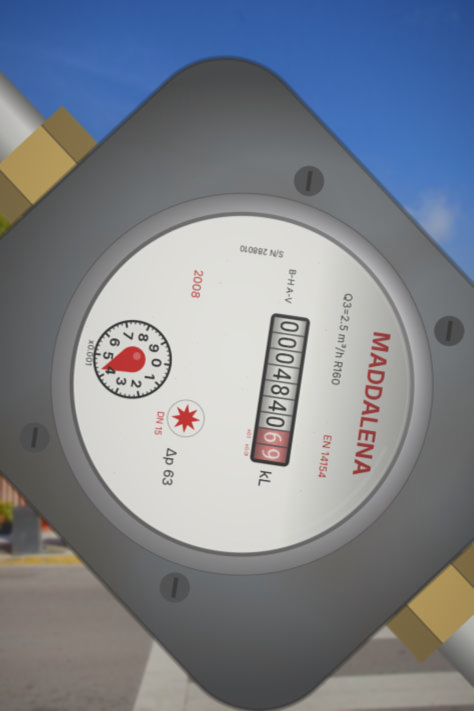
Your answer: 4840.694,kL
